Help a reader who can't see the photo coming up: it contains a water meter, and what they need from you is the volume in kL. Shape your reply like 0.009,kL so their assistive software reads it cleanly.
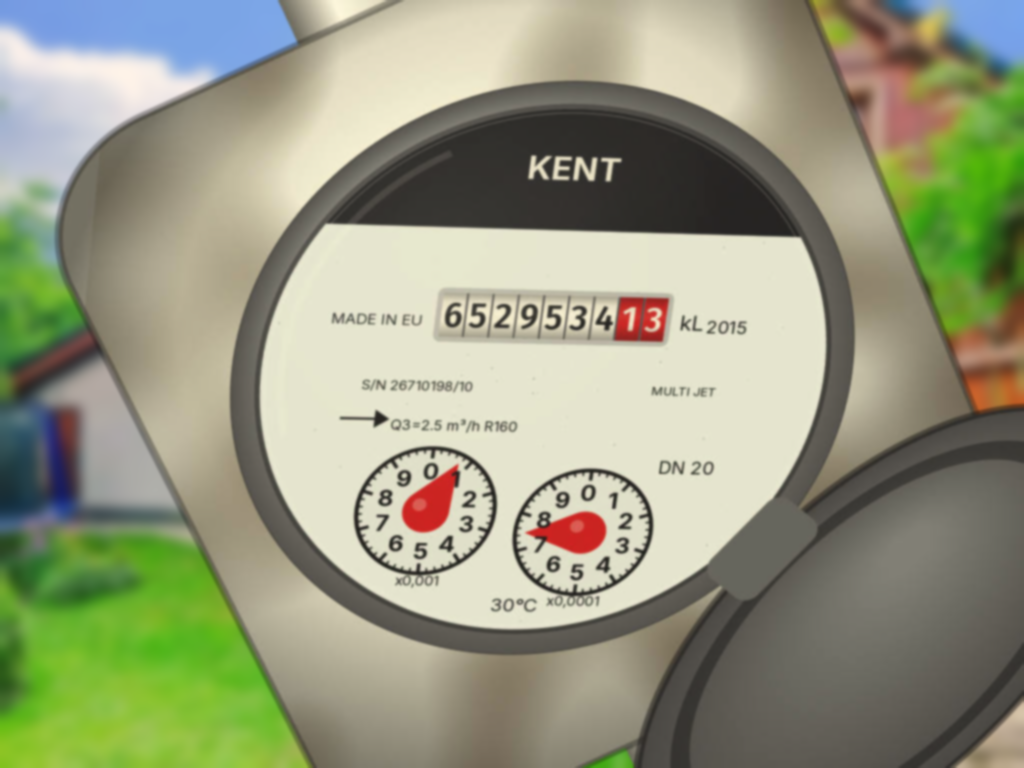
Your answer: 6529534.1307,kL
